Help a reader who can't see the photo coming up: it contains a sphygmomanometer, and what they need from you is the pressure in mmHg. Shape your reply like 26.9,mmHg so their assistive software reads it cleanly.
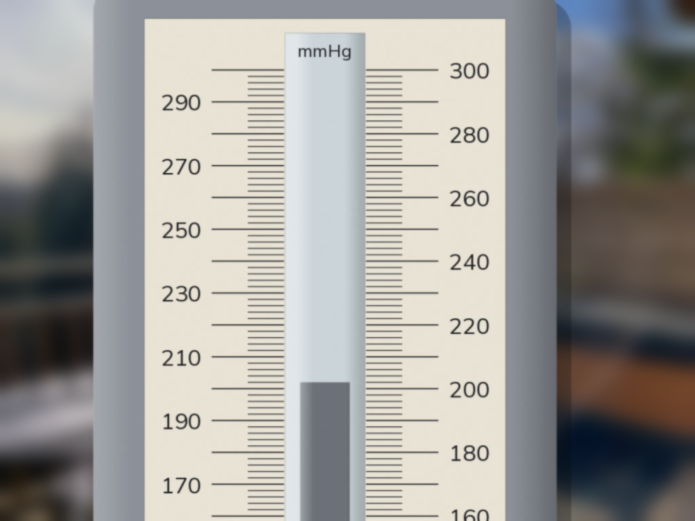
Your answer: 202,mmHg
